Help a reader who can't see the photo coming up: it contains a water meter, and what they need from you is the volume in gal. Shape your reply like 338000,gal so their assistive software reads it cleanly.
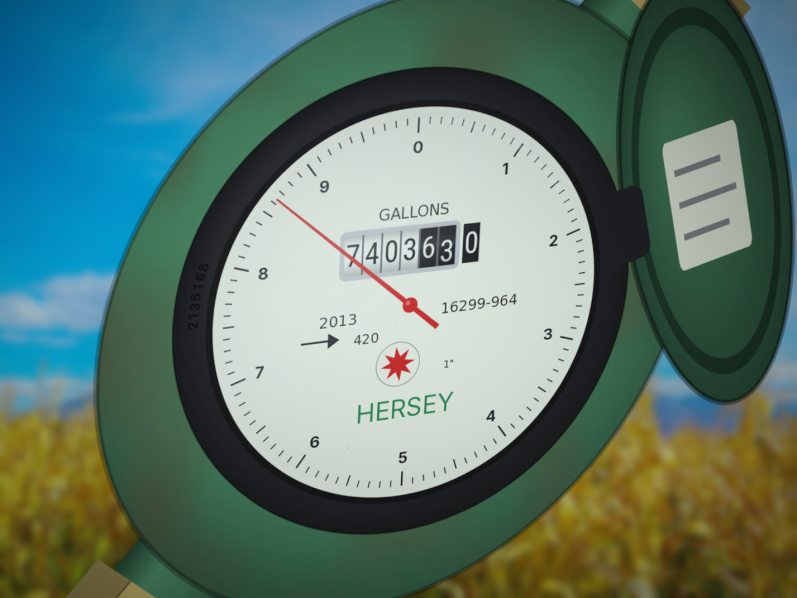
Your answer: 7403628.6,gal
